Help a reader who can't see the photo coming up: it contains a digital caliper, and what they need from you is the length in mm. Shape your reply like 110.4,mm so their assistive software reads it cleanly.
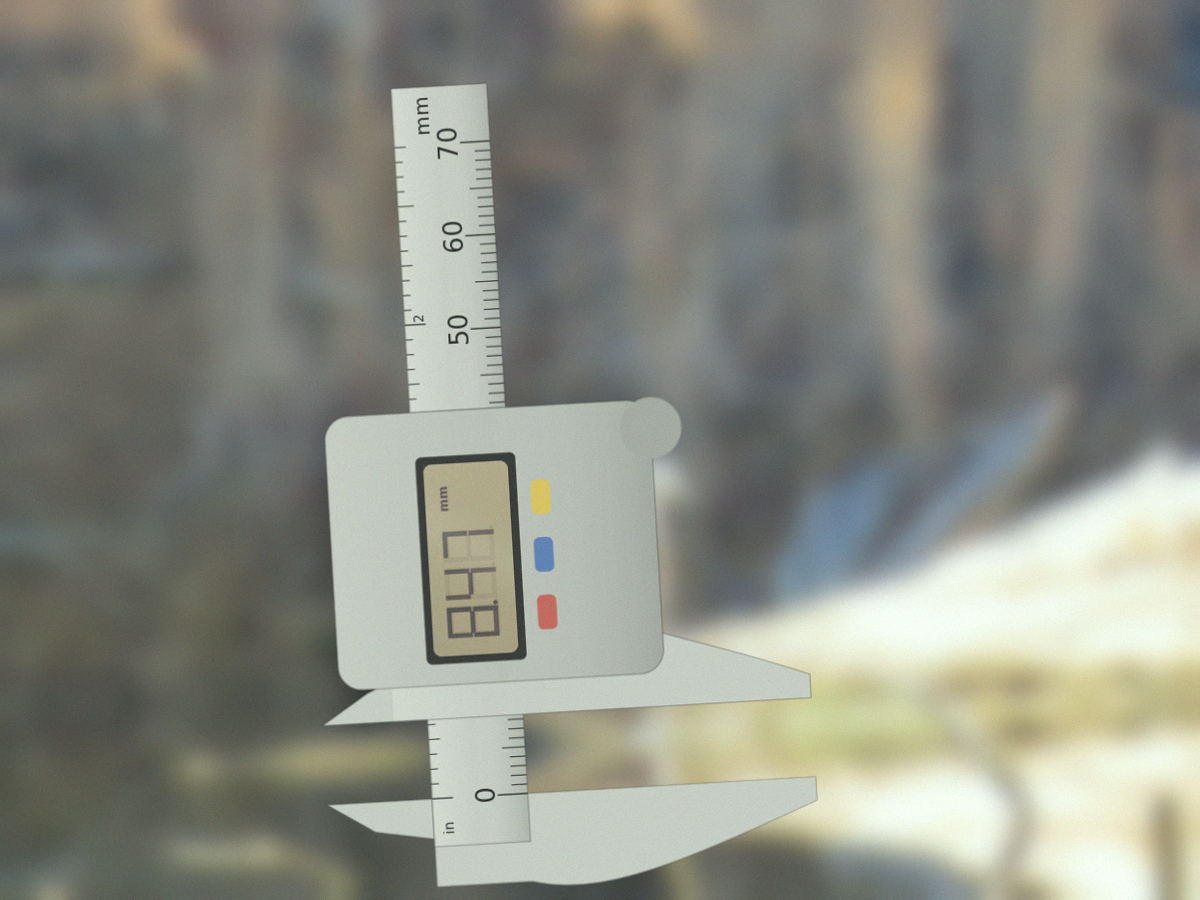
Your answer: 8.47,mm
